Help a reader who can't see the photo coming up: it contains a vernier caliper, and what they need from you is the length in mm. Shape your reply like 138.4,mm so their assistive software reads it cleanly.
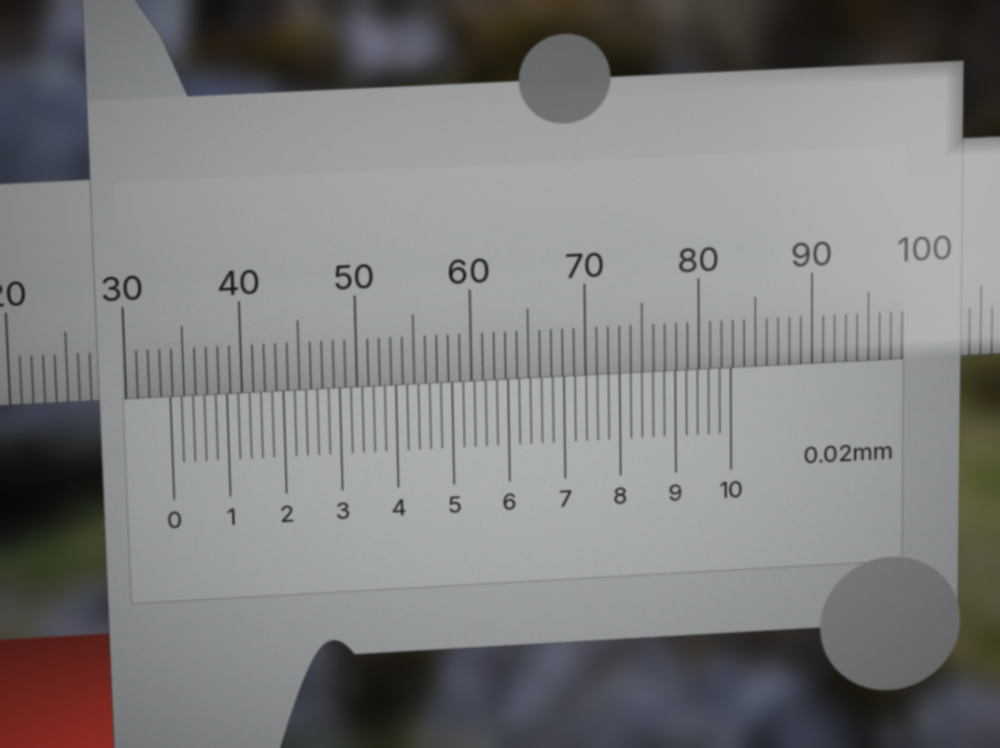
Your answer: 33.8,mm
